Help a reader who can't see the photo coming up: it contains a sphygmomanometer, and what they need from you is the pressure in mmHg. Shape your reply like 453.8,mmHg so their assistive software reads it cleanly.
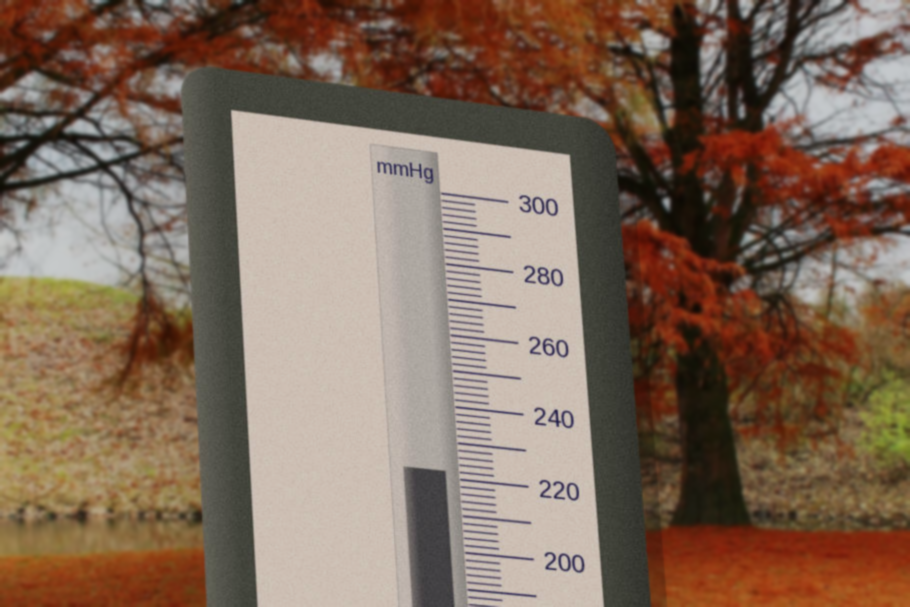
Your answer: 222,mmHg
